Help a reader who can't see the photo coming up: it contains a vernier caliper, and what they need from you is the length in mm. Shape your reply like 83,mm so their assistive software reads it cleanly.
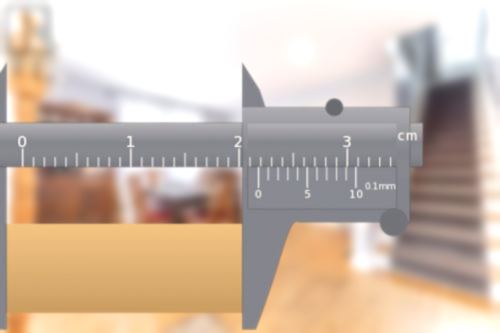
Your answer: 21.8,mm
